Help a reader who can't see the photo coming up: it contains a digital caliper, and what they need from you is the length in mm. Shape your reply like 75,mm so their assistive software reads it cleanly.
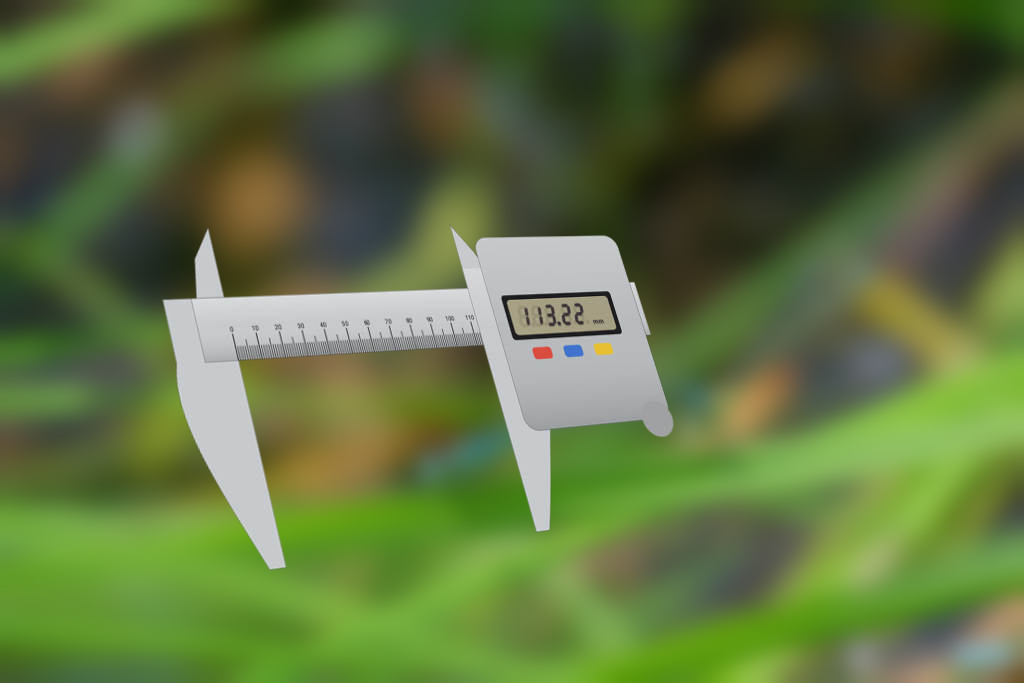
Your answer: 113.22,mm
